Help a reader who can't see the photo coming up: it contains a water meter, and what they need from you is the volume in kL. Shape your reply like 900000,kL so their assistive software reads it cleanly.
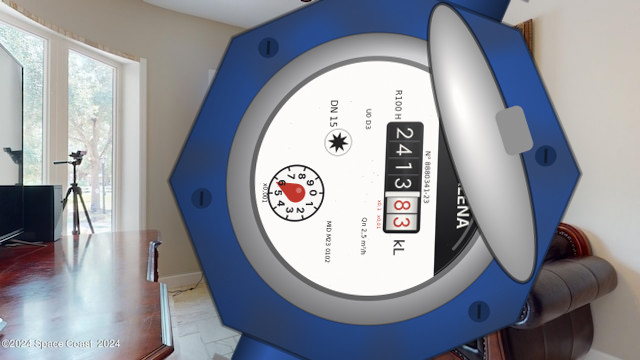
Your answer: 2413.835,kL
